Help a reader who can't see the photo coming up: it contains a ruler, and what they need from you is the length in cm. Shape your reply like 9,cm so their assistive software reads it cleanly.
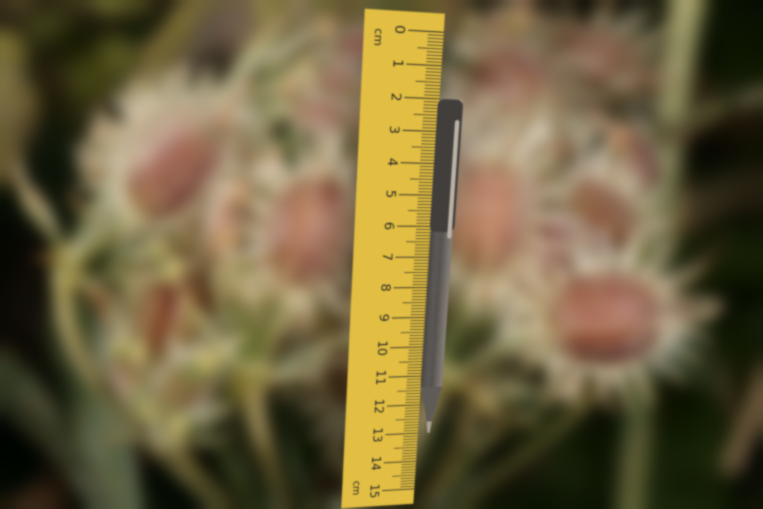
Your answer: 11,cm
